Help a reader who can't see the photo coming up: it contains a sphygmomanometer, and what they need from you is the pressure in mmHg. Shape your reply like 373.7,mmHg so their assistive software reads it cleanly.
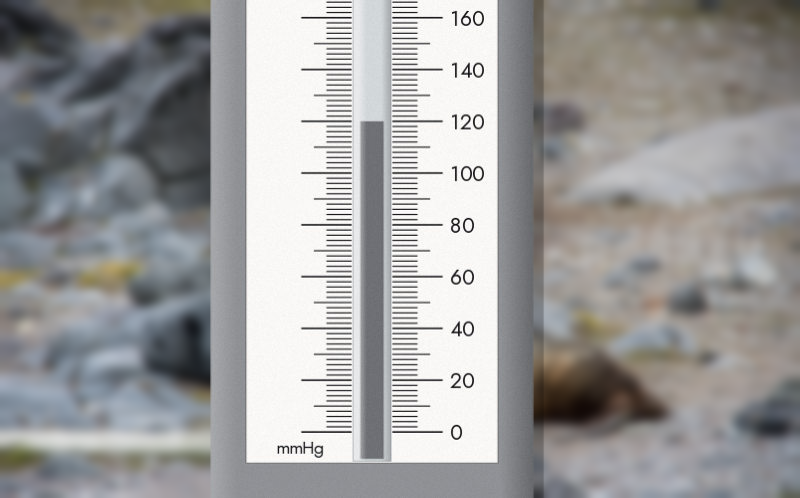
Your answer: 120,mmHg
